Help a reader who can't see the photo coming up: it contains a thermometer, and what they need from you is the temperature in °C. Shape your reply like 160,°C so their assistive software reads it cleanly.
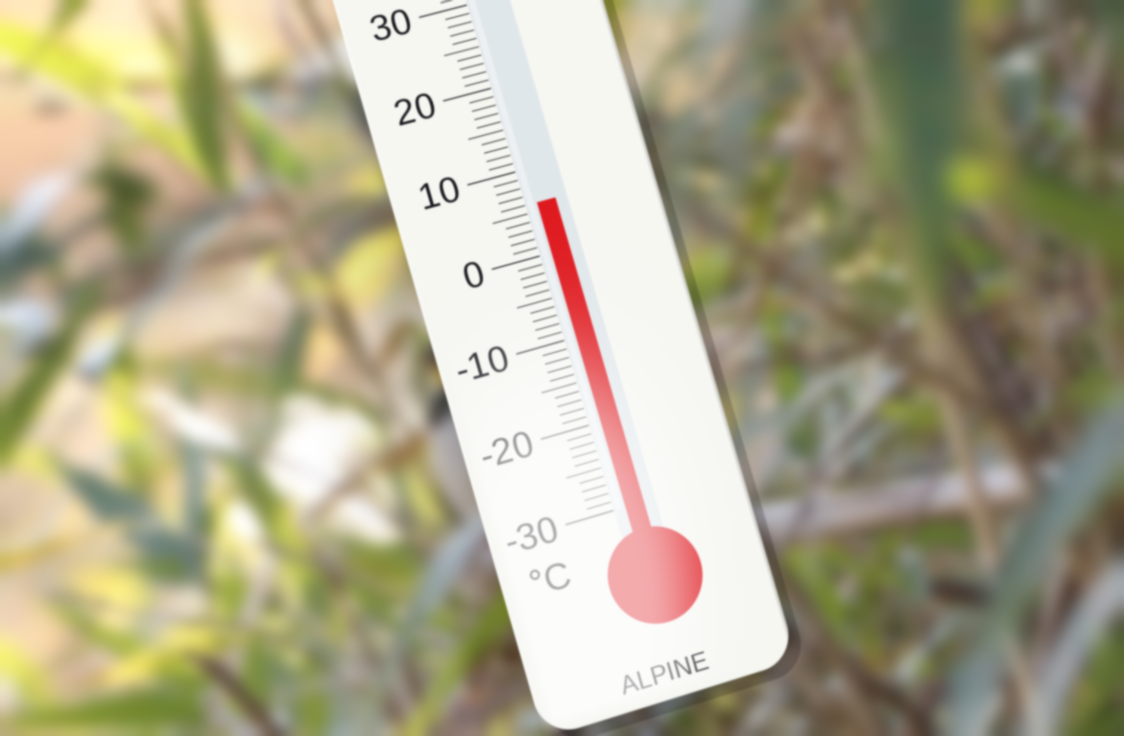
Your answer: 6,°C
